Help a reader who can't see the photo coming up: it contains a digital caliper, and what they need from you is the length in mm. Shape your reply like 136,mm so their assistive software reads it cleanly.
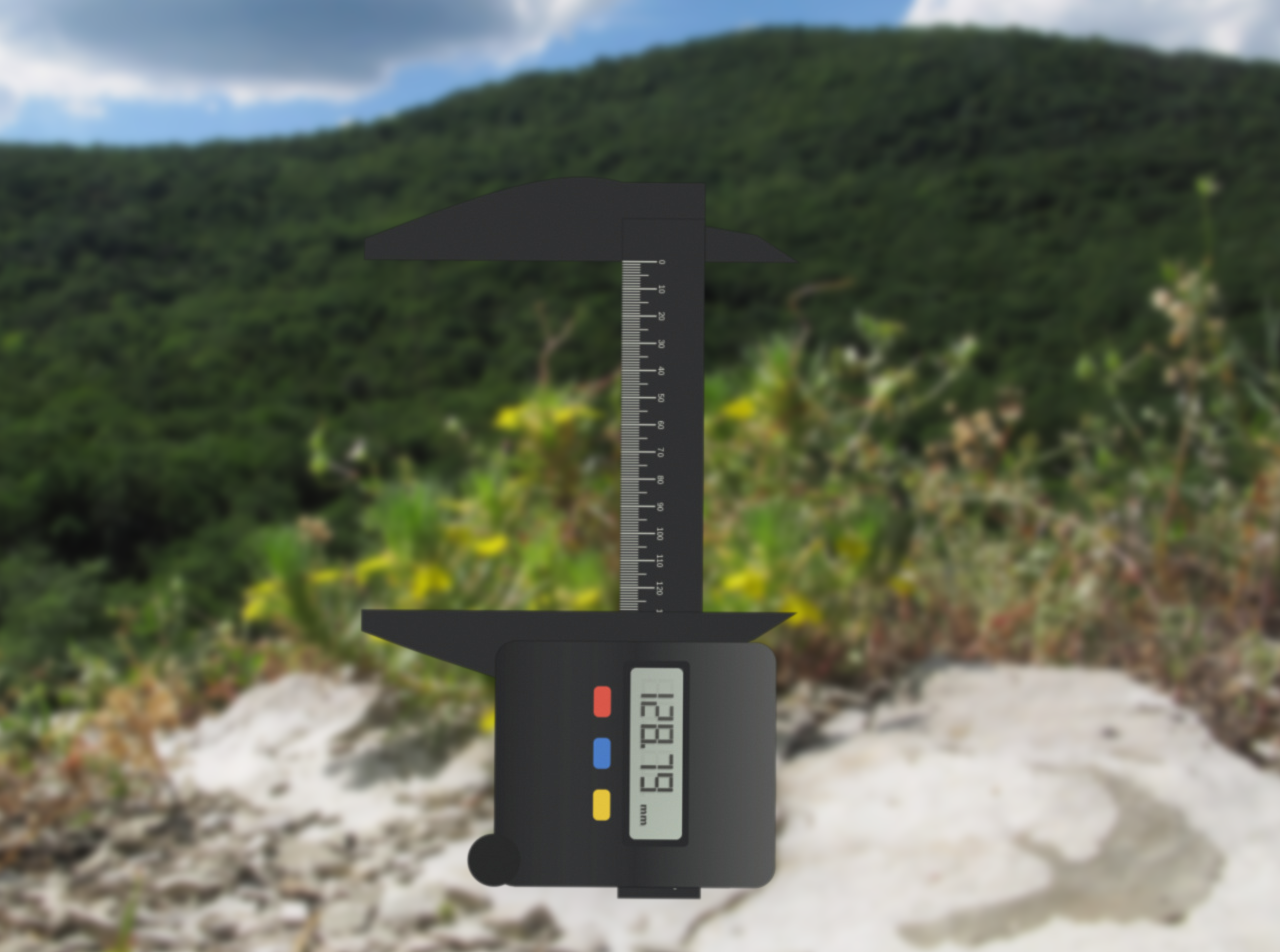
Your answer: 128.79,mm
